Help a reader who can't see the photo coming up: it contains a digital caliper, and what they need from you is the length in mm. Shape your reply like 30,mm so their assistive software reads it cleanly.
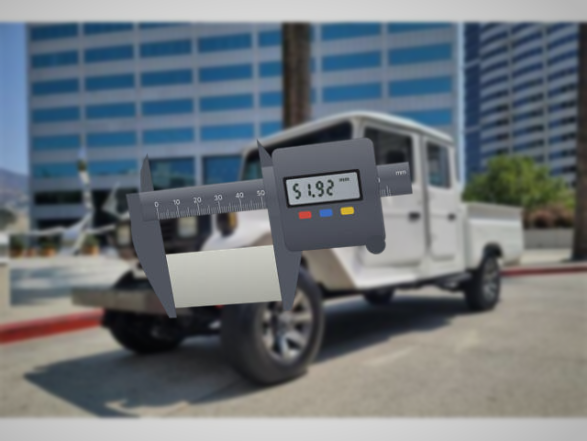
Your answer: 51.92,mm
